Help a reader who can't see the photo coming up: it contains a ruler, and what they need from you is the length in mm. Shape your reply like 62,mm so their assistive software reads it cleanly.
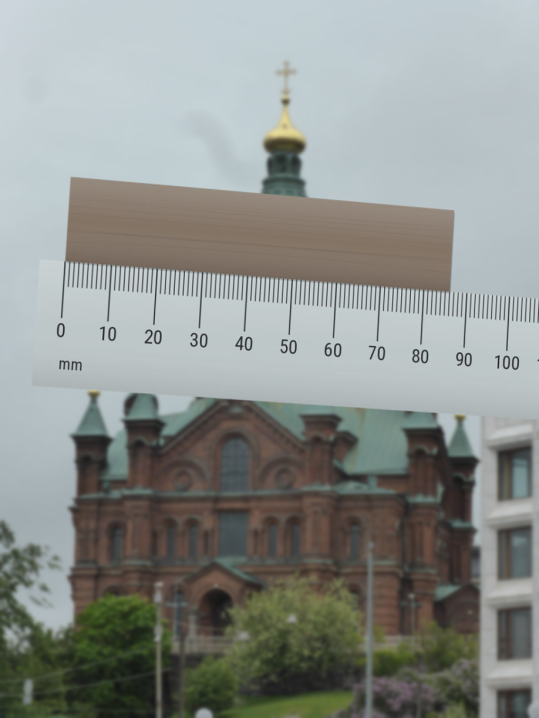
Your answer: 86,mm
